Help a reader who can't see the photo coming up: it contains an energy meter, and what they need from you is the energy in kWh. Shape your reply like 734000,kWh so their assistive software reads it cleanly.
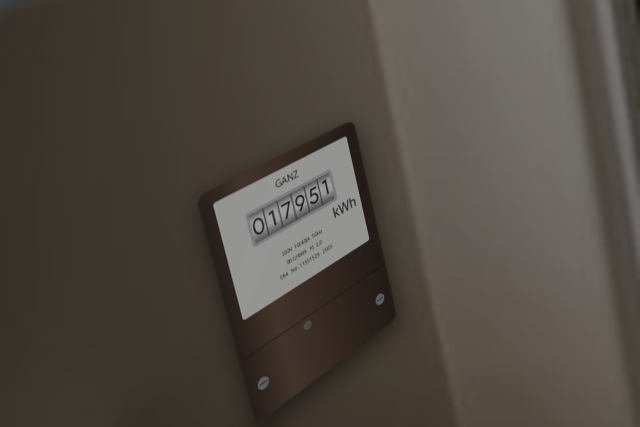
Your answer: 17951,kWh
